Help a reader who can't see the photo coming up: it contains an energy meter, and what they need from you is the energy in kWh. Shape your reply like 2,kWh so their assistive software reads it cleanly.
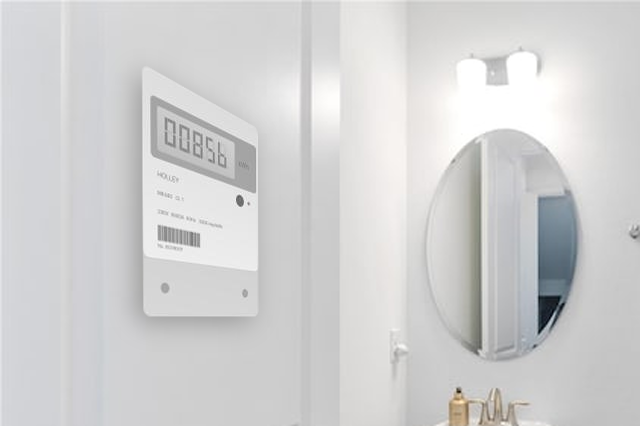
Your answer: 856,kWh
